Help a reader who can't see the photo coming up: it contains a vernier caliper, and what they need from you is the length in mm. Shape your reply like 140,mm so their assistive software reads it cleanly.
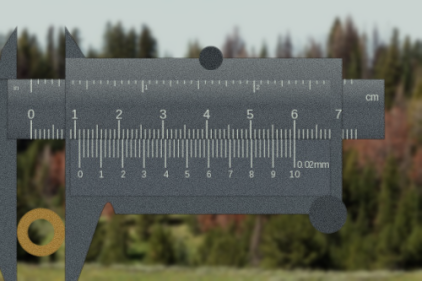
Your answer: 11.0,mm
